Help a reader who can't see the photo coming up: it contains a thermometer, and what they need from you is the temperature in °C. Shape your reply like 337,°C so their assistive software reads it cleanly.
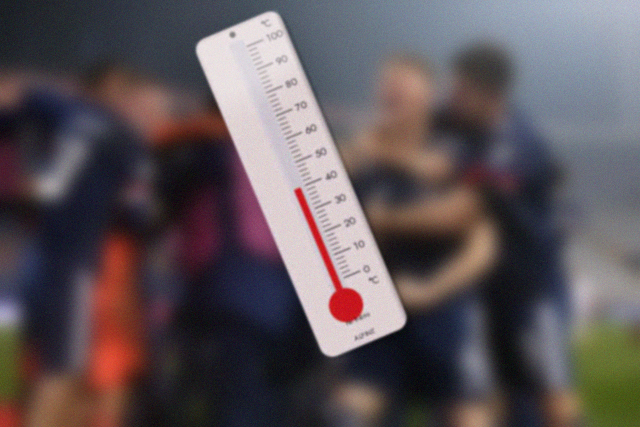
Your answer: 40,°C
